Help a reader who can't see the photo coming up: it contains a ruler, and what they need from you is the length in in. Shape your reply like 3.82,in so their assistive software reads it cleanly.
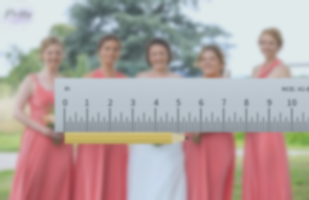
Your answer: 5.5,in
